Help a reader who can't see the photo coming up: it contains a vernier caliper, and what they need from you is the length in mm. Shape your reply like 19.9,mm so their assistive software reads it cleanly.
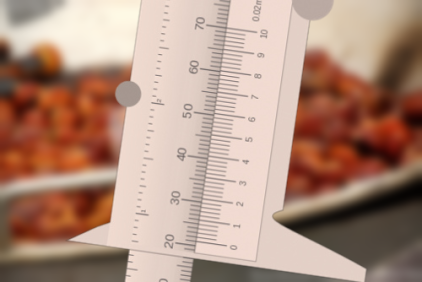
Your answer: 21.0,mm
